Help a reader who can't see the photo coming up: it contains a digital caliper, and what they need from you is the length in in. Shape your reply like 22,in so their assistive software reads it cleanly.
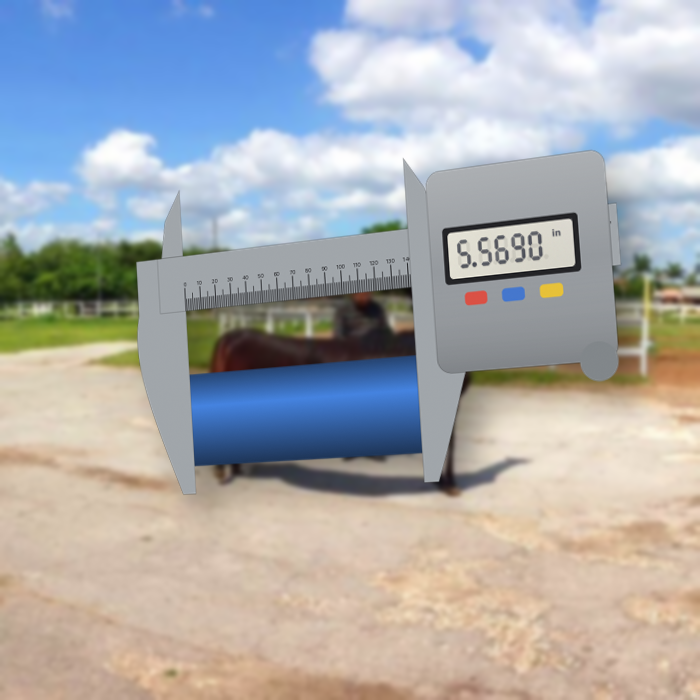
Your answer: 5.5690,in
